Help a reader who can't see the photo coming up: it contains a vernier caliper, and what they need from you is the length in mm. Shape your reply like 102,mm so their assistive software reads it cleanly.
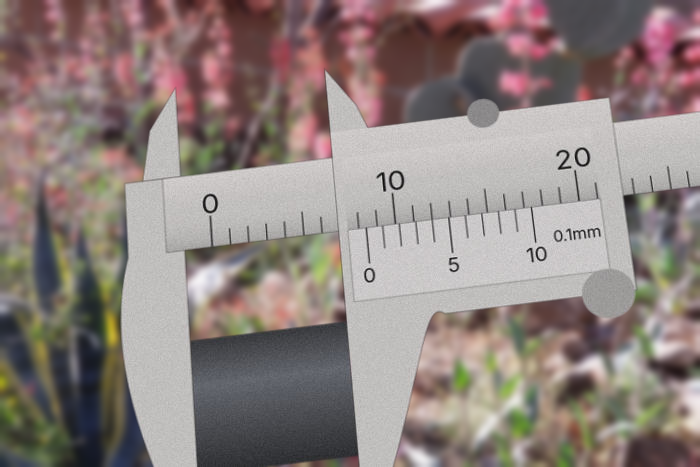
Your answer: 8.4,mm
